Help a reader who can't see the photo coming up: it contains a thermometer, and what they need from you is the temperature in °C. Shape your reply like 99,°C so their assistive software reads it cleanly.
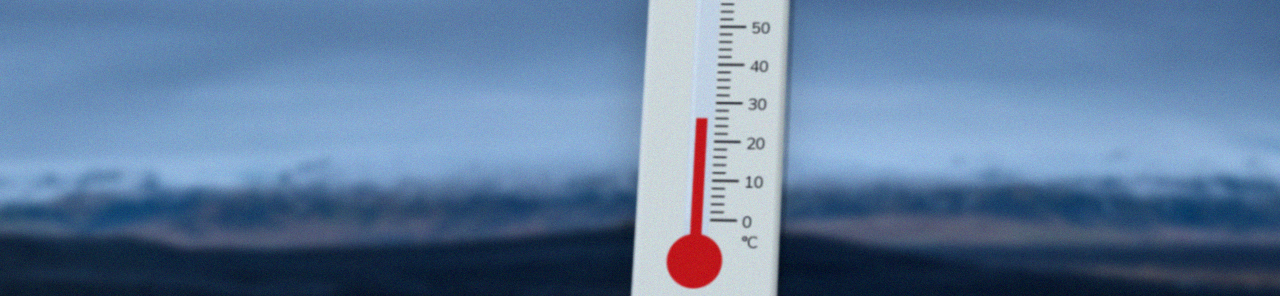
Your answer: 26,°C
